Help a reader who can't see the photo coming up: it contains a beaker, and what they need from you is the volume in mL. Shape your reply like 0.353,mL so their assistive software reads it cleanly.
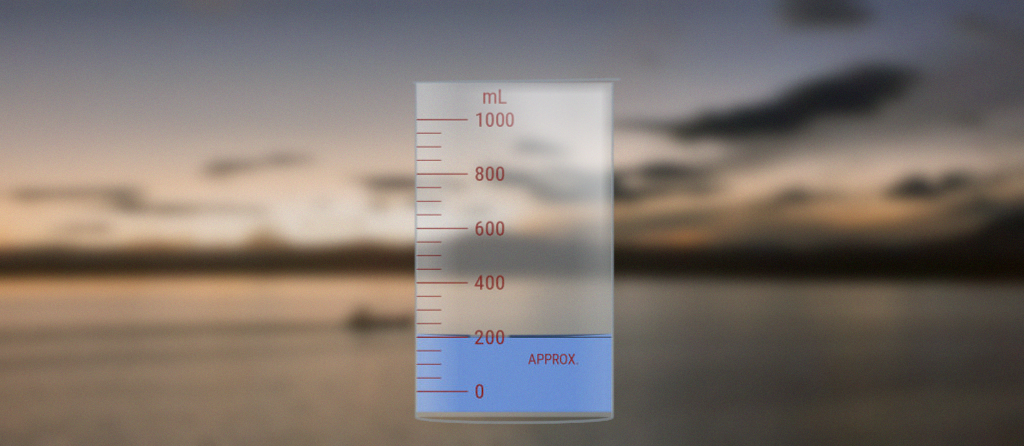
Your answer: 200,mL
